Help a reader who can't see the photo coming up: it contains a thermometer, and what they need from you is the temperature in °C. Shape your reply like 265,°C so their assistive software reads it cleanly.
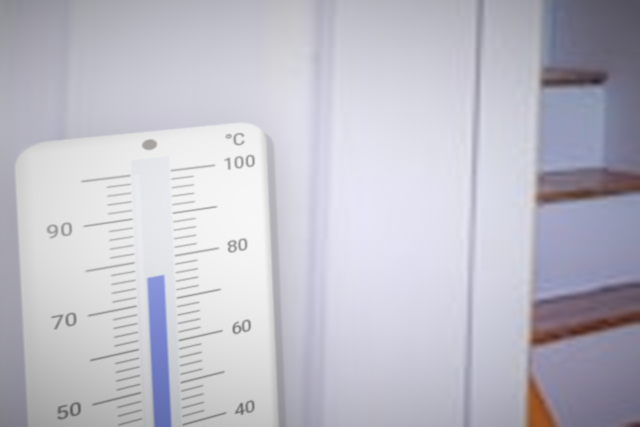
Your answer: 76,°C
